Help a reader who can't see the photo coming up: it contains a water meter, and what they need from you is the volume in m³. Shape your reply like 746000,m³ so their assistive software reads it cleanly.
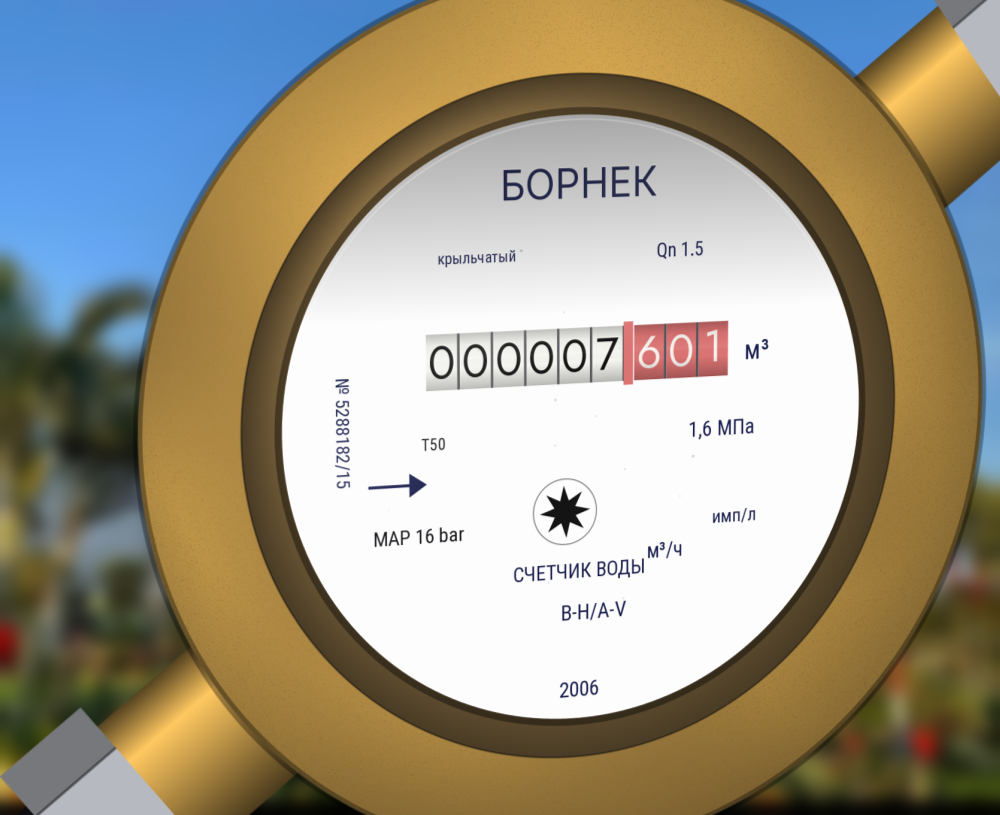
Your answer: 7.601,m³
